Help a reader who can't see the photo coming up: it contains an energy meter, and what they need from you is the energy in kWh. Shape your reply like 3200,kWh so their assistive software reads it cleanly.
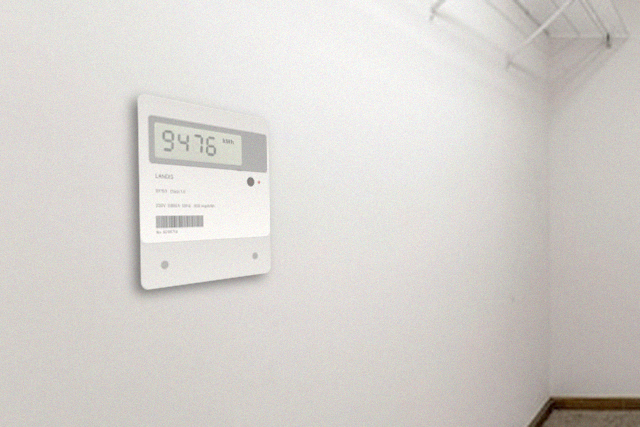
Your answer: 9476,kWh
